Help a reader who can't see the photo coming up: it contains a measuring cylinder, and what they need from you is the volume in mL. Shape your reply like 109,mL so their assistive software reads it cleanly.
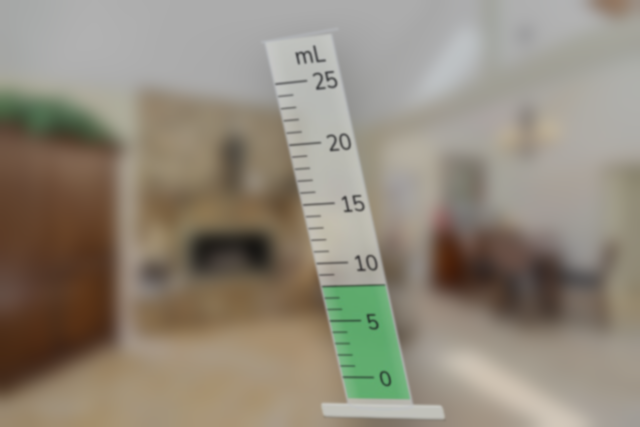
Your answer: 8,mL
